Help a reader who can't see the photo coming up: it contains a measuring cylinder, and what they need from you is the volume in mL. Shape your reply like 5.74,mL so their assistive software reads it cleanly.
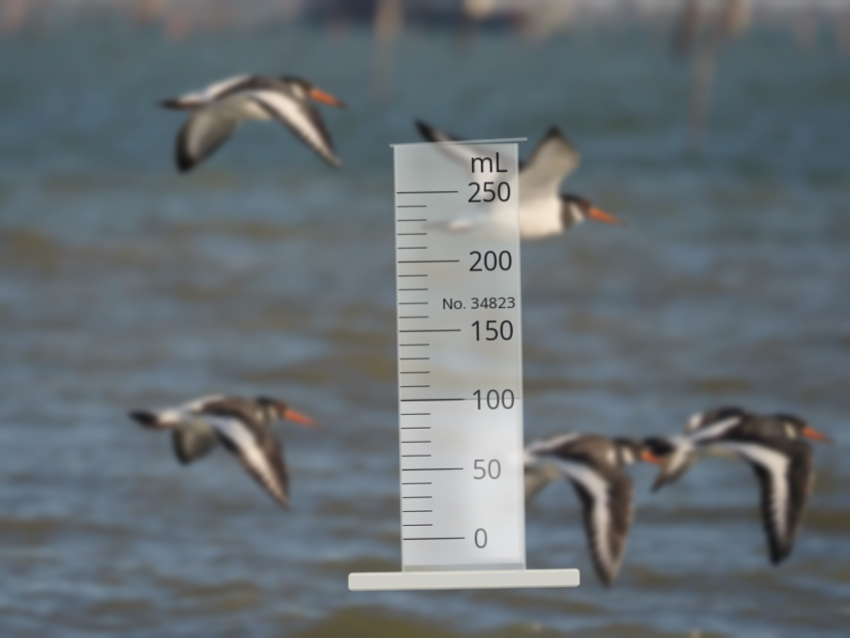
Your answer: 100,mL
